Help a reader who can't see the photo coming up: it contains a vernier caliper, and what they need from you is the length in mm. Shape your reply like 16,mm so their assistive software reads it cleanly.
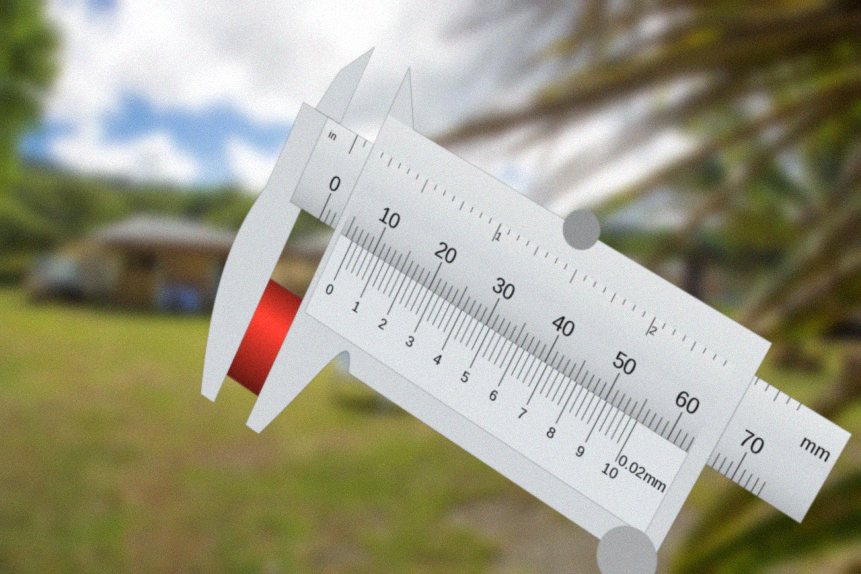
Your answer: 6.2,mm
